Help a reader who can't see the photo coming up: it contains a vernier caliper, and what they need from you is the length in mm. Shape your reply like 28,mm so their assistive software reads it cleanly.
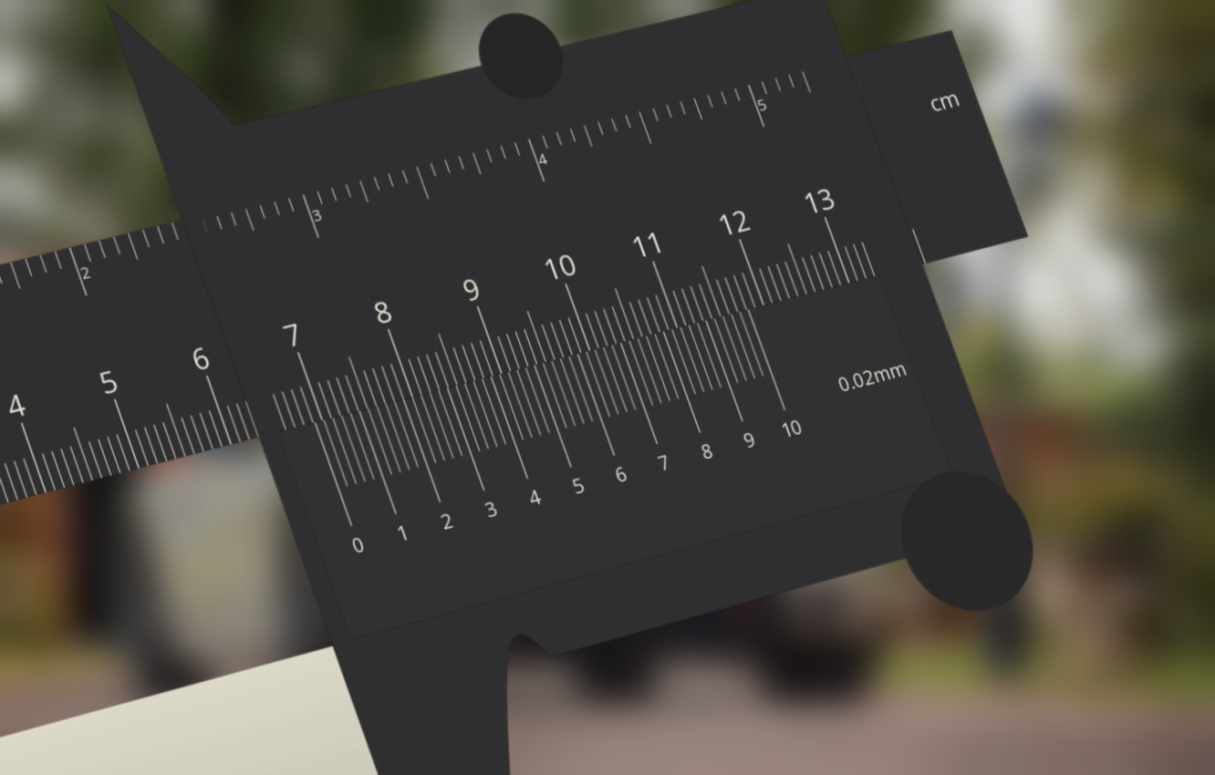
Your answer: 69.2,mm
